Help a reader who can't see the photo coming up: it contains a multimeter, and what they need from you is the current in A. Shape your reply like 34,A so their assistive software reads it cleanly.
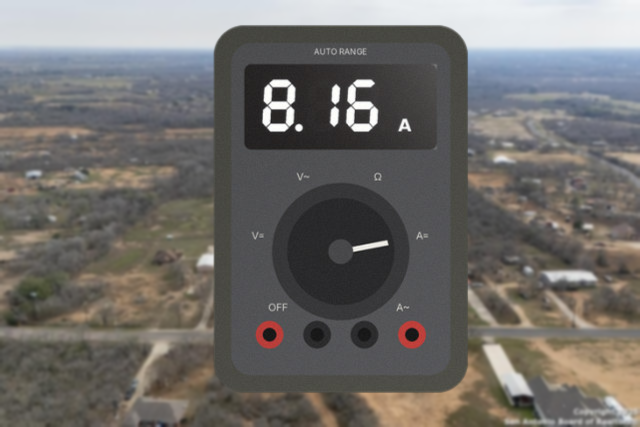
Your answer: 8.16,A
